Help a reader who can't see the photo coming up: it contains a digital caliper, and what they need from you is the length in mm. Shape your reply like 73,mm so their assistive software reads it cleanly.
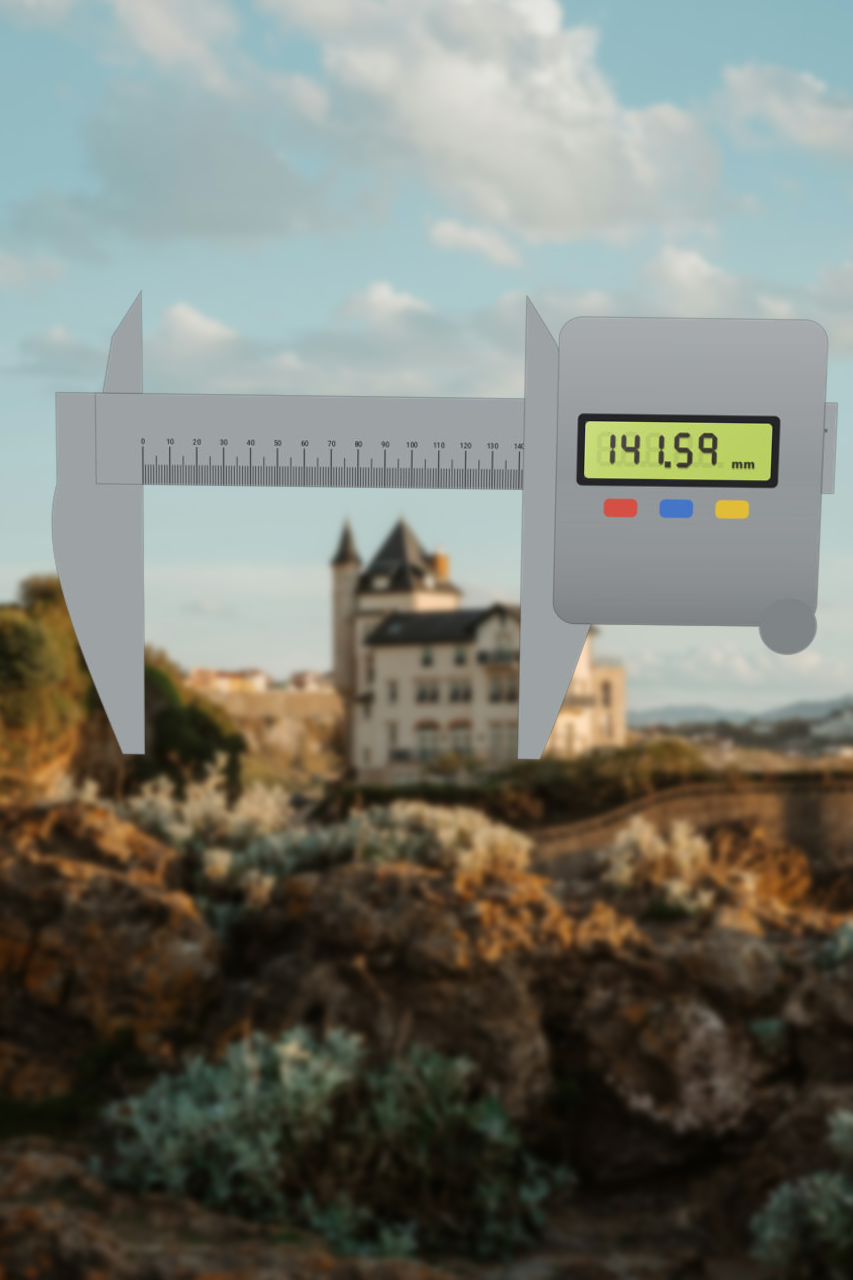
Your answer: 141.59,mm
